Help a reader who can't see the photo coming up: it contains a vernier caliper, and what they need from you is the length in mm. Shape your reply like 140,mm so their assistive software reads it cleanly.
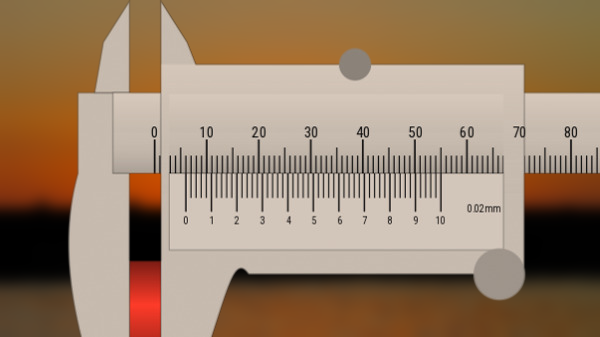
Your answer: 6.0,mm
